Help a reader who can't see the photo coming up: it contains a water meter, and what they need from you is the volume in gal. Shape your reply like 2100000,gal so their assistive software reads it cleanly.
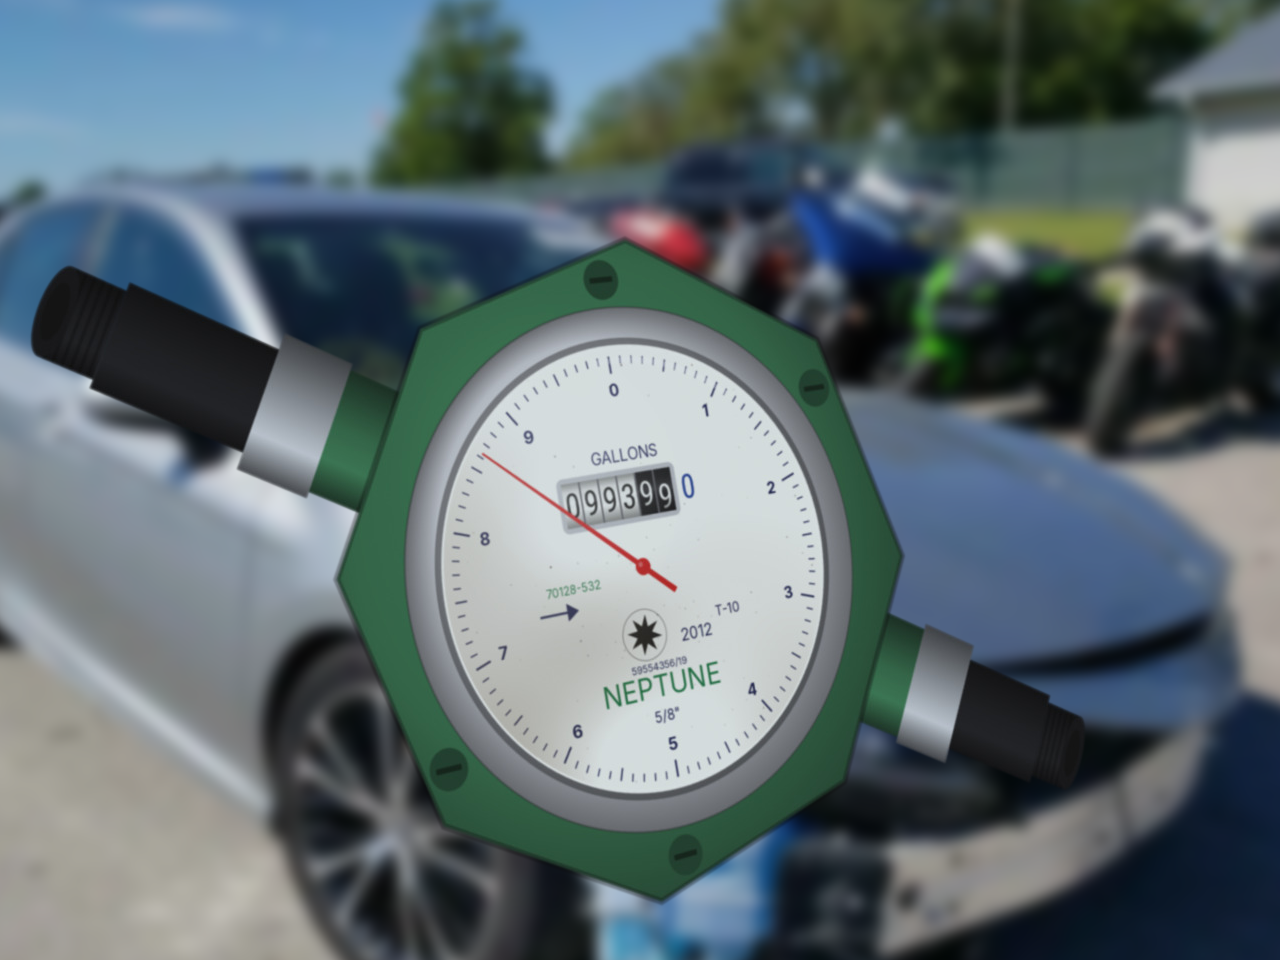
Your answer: 993988.6,gal
